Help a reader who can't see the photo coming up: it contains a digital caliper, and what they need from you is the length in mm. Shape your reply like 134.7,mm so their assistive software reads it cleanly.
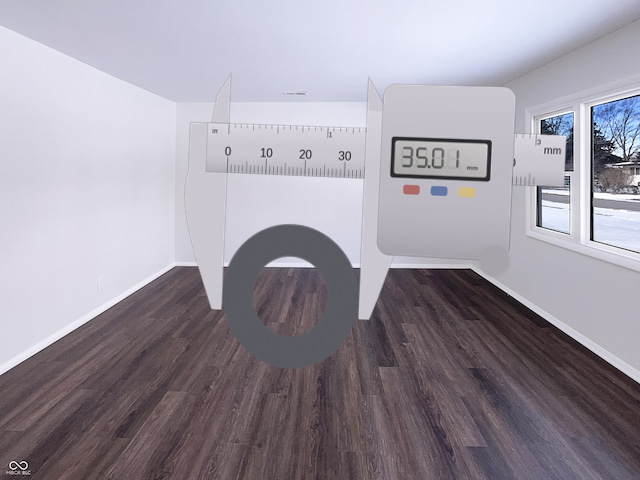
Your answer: 35.01,mm
